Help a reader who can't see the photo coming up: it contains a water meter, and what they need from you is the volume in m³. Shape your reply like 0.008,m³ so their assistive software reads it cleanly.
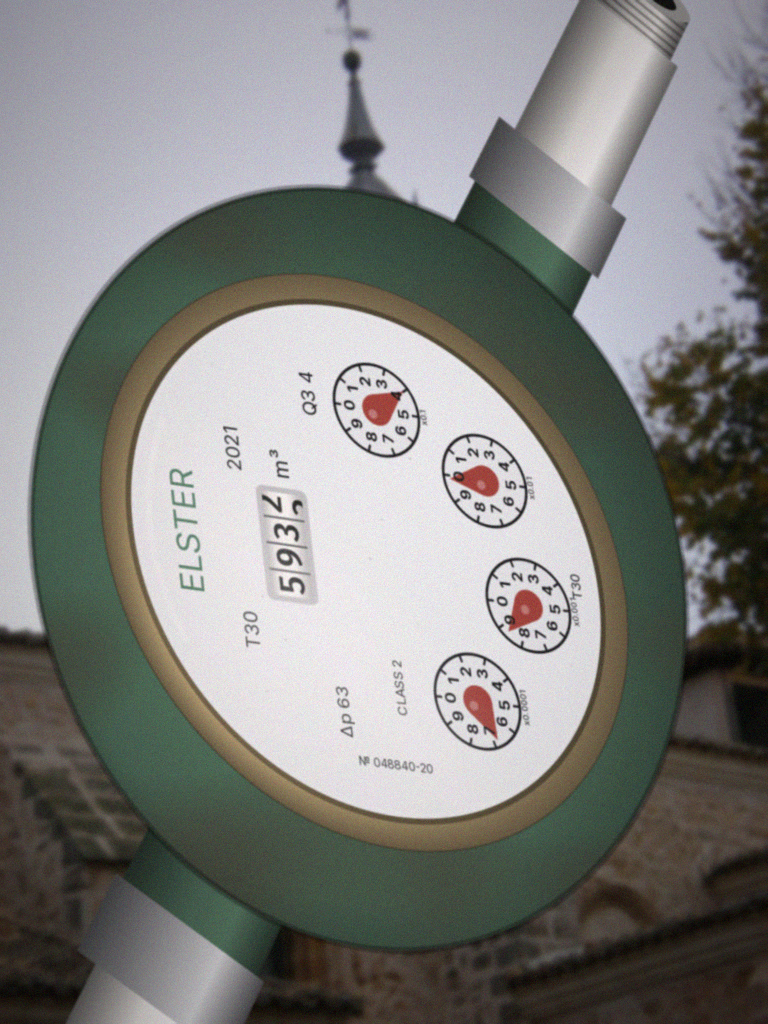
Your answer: 5932.3986,m³
